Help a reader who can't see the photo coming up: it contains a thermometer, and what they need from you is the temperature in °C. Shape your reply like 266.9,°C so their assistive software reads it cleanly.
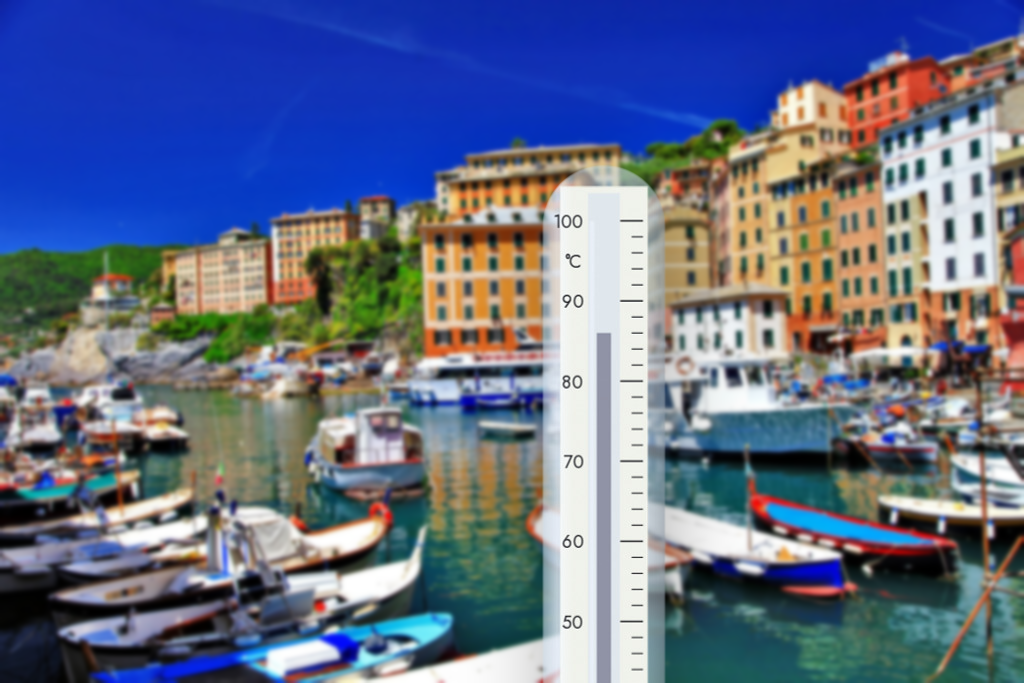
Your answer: 86,°C
